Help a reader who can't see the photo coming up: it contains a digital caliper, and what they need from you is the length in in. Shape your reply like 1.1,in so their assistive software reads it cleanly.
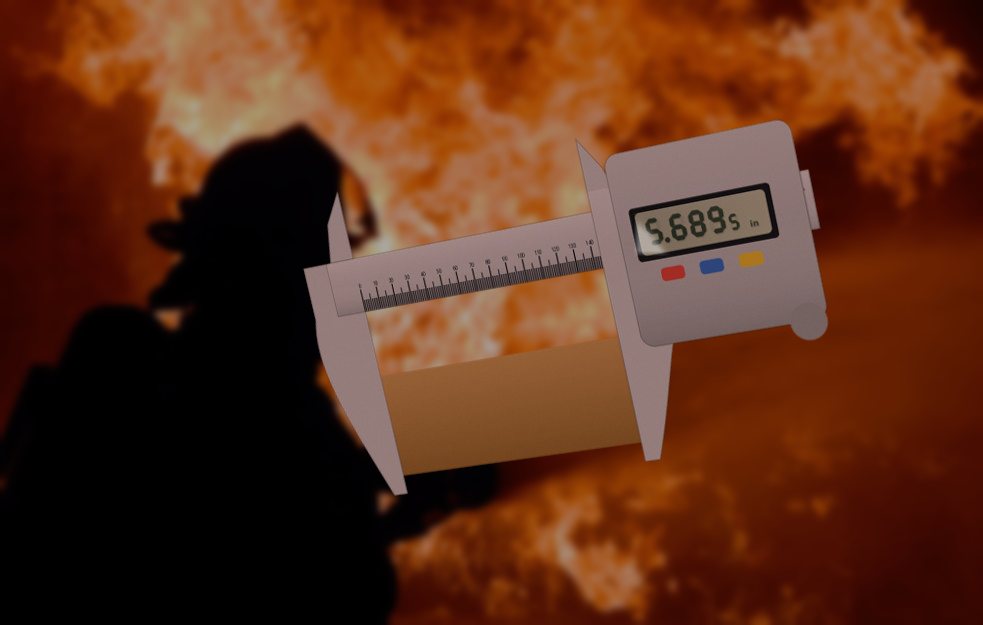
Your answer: 5.6895,in
